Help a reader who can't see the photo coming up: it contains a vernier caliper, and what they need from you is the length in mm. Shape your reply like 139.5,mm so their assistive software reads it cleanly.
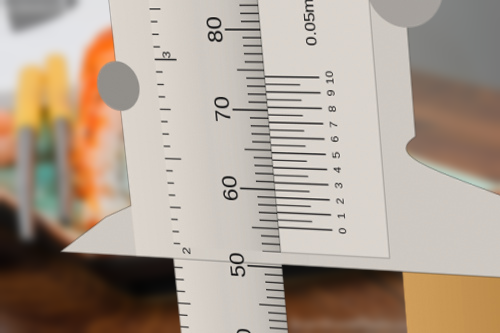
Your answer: 55.2,mm
